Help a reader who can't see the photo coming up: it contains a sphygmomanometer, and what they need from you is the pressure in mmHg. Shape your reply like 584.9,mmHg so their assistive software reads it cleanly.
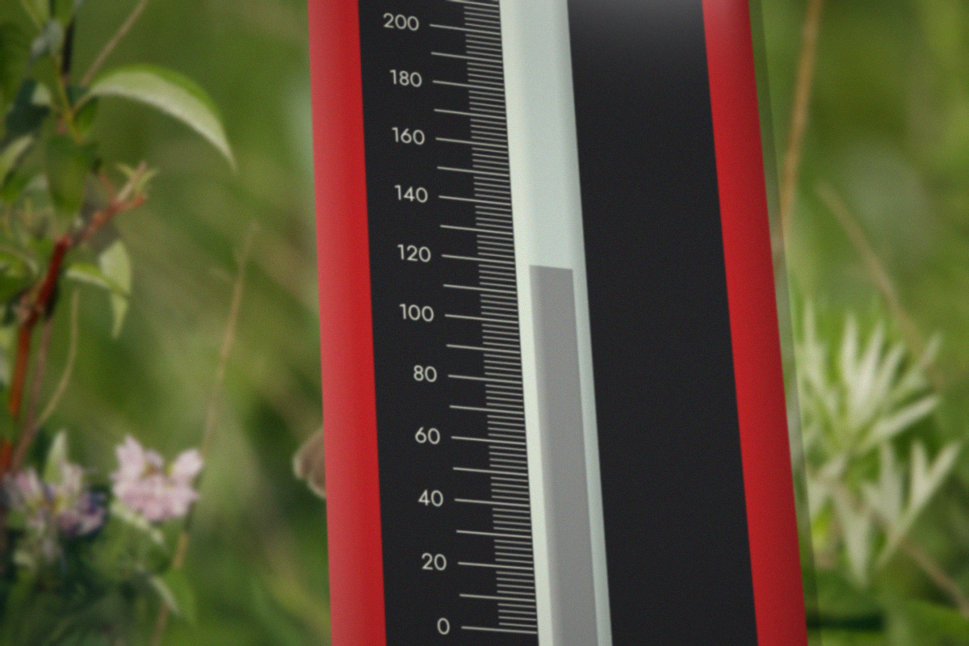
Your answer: 120,mmHg
